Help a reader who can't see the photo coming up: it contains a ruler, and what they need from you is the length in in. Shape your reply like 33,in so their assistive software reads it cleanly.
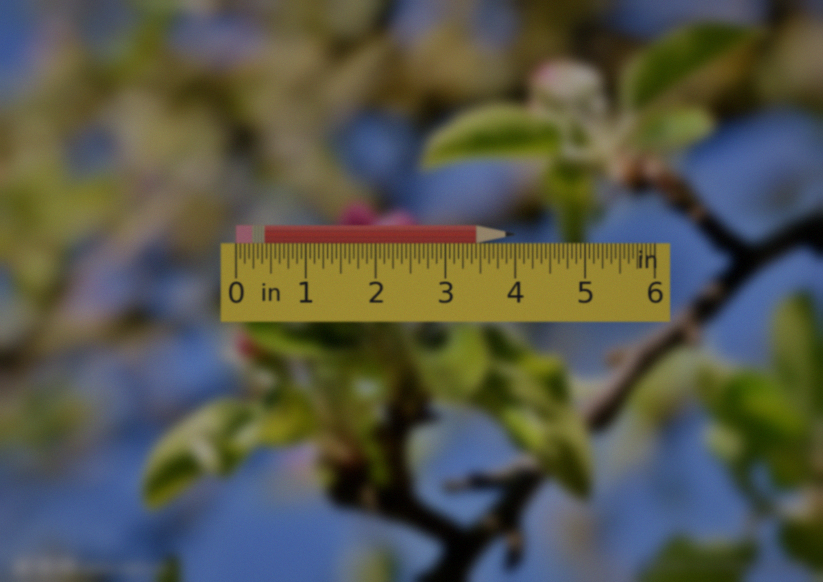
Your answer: 4,in
